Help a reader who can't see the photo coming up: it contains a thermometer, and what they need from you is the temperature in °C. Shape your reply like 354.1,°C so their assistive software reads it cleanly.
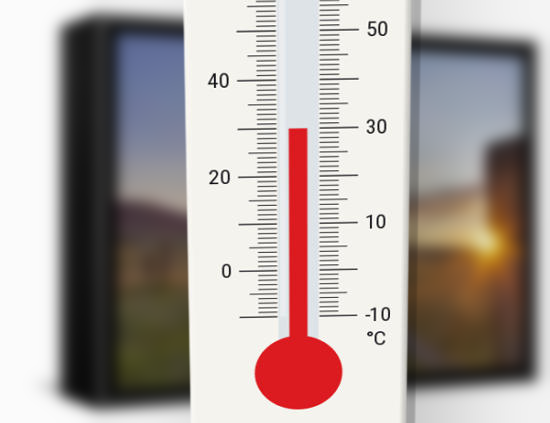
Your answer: 30,°C
